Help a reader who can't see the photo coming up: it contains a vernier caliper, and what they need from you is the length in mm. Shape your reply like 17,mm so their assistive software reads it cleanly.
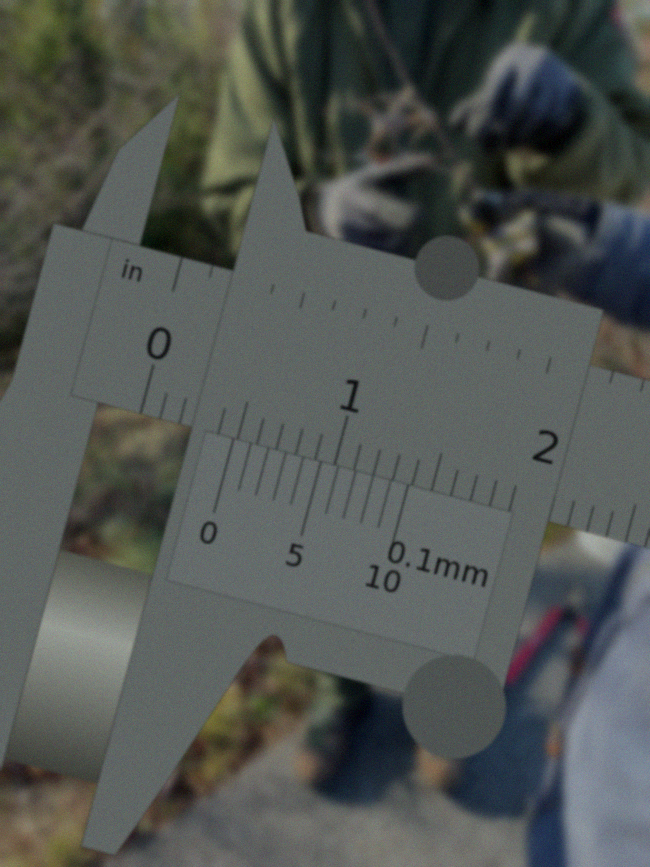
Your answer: 4.8,mm
